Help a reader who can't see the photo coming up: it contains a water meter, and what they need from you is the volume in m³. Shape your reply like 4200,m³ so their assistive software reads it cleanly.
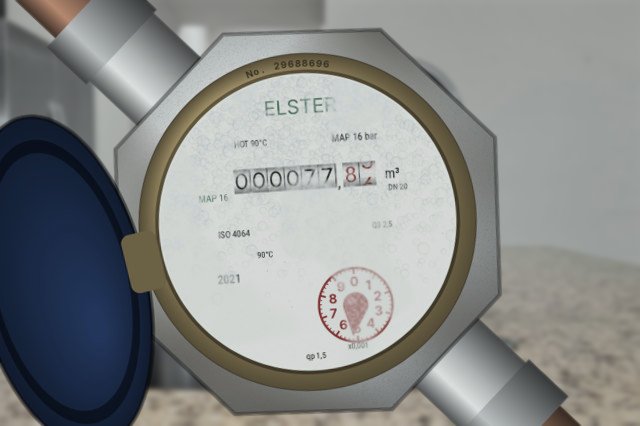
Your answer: 77.855,m³
